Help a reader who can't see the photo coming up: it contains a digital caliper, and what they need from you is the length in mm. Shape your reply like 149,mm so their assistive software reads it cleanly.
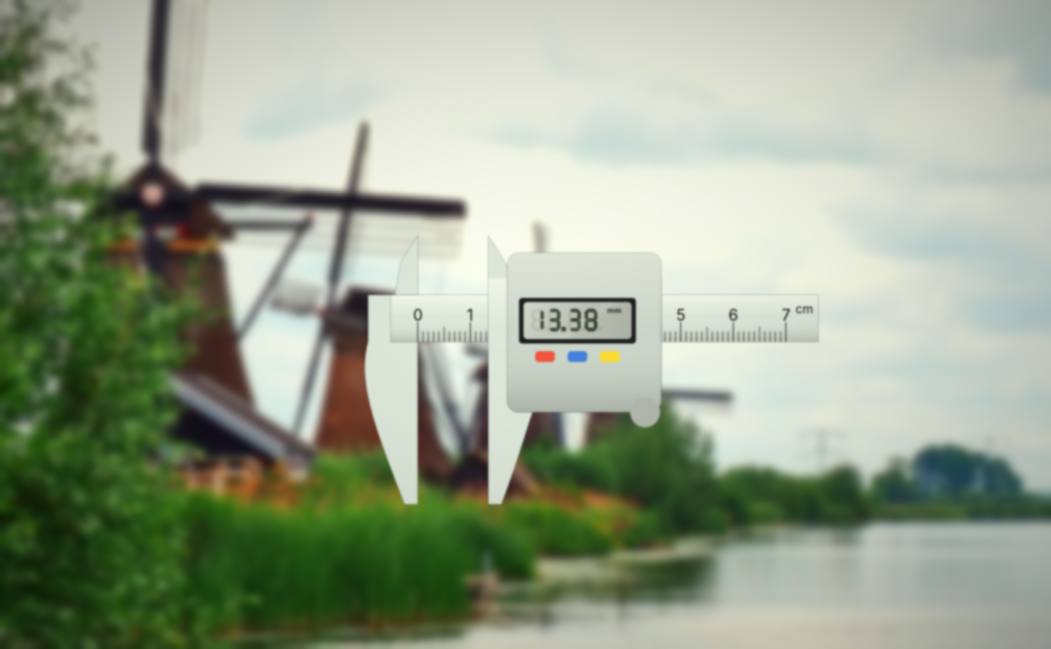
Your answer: 13.38,mm
